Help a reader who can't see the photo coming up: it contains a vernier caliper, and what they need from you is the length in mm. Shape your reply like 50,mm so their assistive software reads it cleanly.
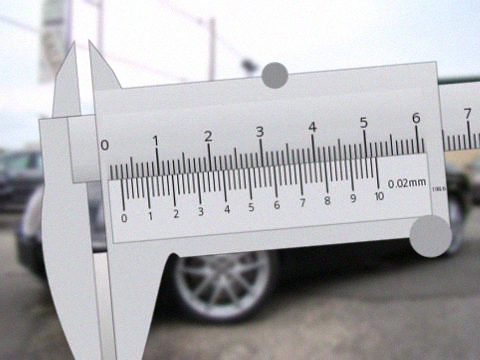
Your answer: 2.8,mm
